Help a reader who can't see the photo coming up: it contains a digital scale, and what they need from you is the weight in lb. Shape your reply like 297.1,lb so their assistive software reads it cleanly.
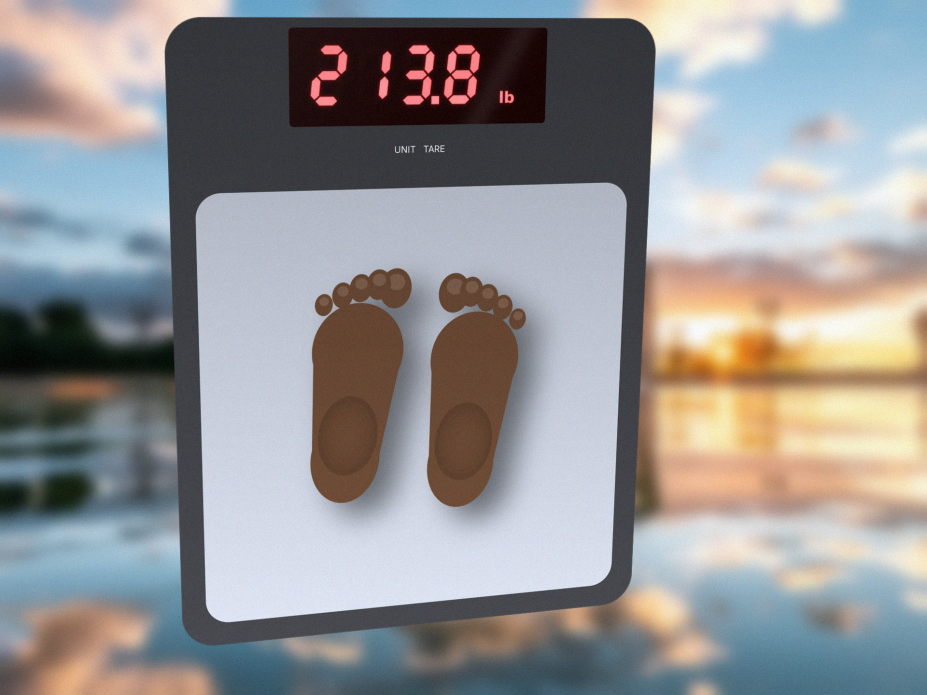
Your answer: 213.8,lb
